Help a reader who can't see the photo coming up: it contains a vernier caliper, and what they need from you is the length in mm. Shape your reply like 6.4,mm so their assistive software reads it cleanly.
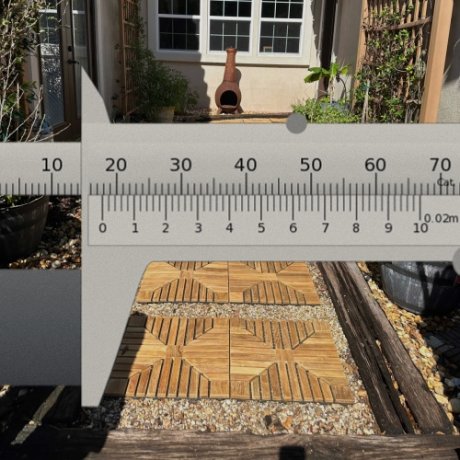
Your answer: 17.8,mm
